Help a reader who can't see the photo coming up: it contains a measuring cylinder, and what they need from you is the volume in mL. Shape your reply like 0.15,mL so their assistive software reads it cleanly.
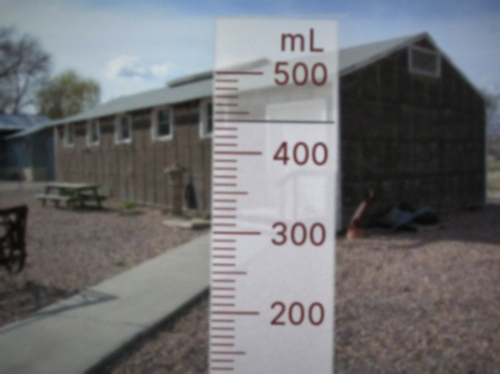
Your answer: 440,mL
